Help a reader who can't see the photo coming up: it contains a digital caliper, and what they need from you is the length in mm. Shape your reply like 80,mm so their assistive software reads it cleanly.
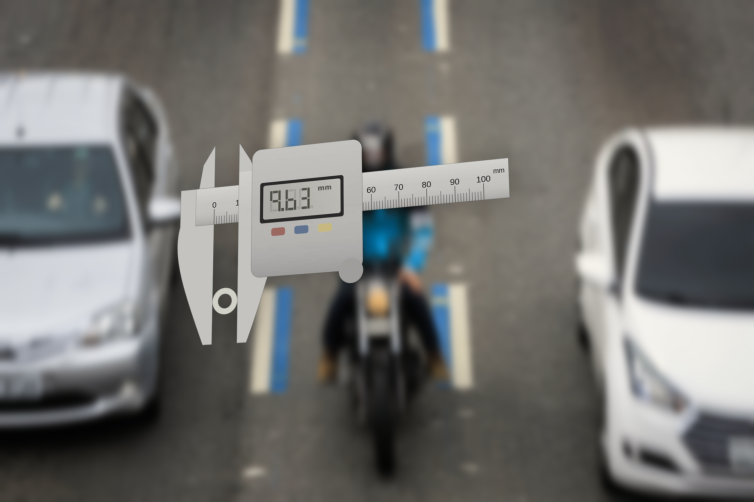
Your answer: 9.63,mm
